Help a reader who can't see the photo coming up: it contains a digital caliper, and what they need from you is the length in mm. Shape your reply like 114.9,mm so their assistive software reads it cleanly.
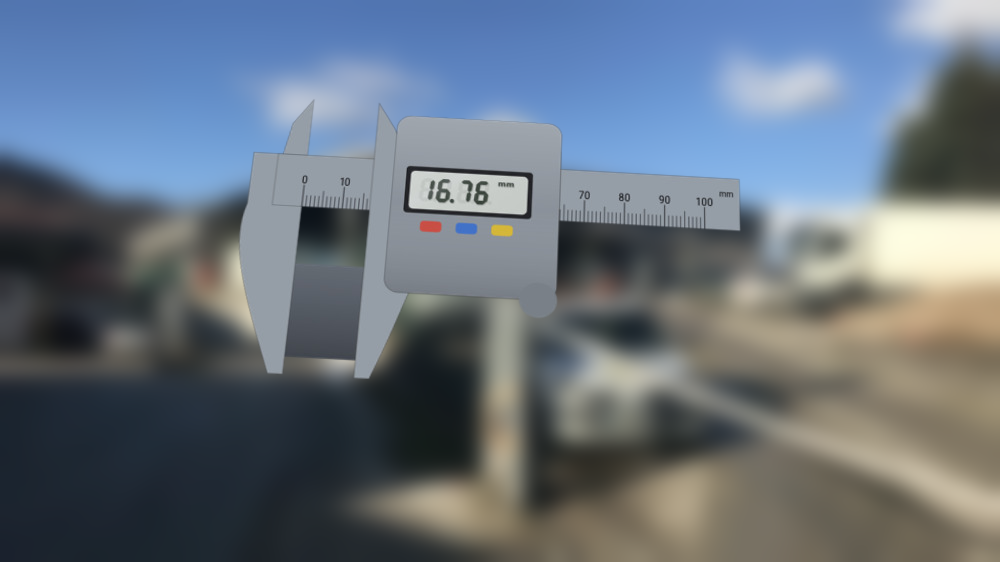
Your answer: 16.76,mm
